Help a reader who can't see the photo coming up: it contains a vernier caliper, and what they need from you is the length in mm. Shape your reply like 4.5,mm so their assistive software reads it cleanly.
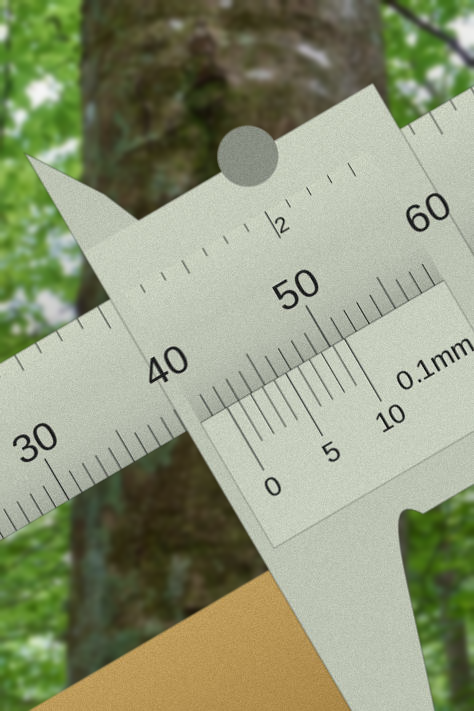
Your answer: 42.1,mm
